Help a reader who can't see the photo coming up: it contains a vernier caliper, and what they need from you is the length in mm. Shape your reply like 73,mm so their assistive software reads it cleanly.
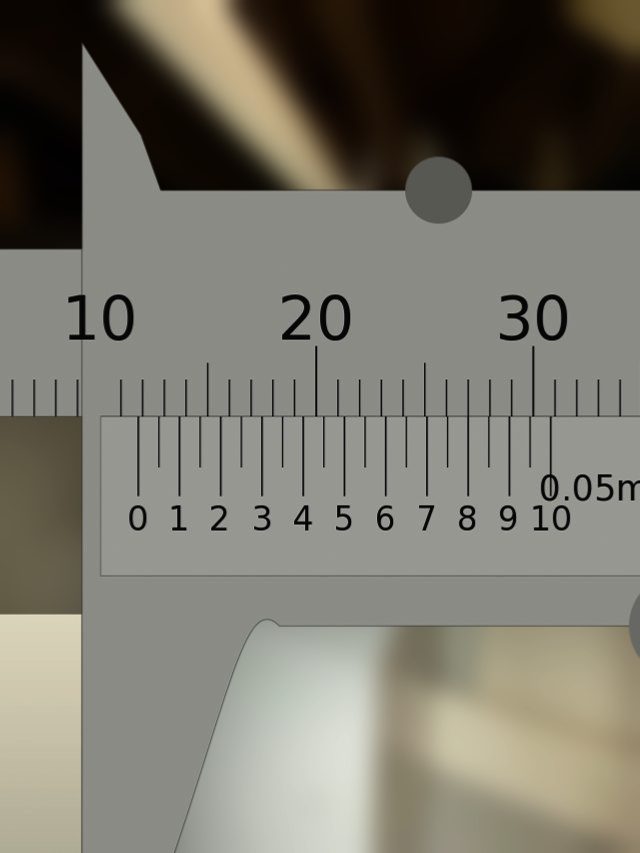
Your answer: 11.8,mm
